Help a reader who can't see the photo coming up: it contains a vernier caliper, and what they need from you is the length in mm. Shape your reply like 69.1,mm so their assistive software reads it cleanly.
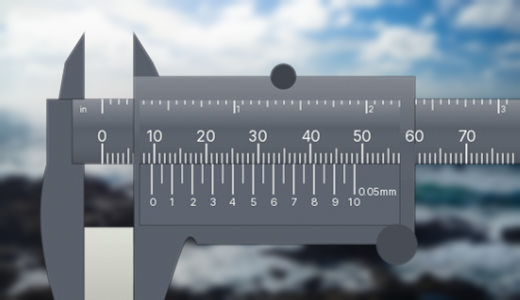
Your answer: 9.5,mm
